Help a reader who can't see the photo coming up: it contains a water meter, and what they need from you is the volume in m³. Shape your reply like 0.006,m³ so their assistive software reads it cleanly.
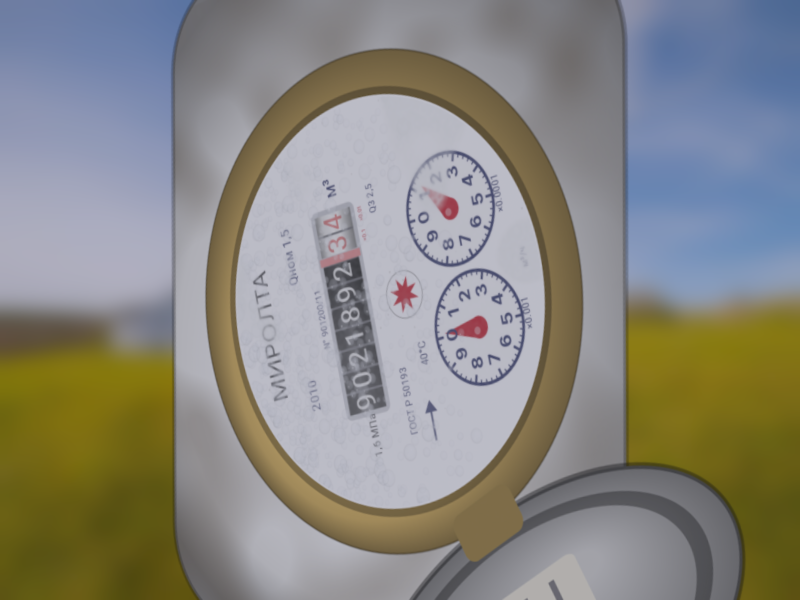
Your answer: 9021892.3401,m³
